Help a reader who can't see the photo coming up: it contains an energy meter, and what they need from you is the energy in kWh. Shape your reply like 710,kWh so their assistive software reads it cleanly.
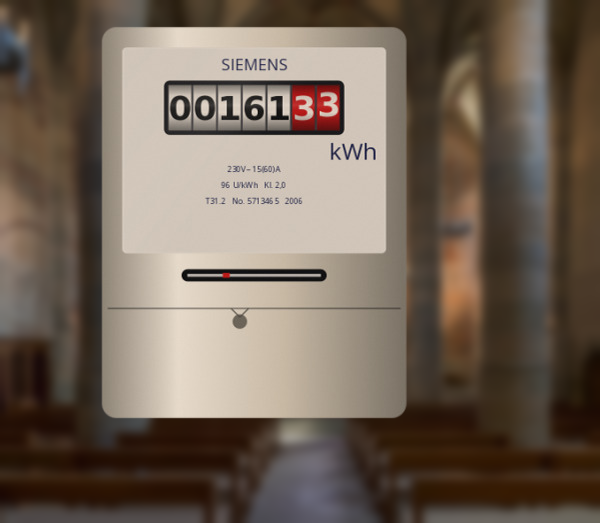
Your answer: 161.33,kWh
